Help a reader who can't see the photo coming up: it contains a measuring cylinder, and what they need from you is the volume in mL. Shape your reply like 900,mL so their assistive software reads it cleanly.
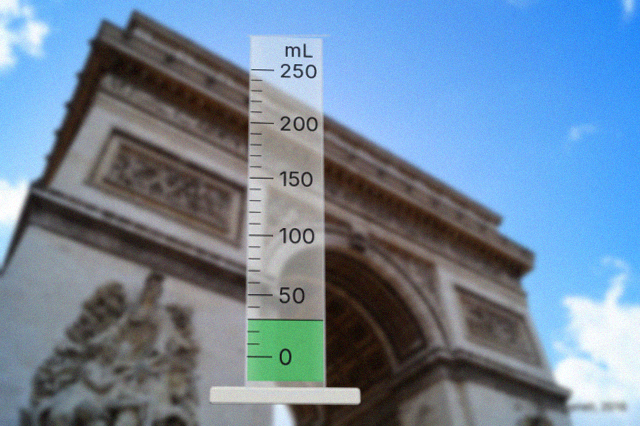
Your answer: 30,mL
